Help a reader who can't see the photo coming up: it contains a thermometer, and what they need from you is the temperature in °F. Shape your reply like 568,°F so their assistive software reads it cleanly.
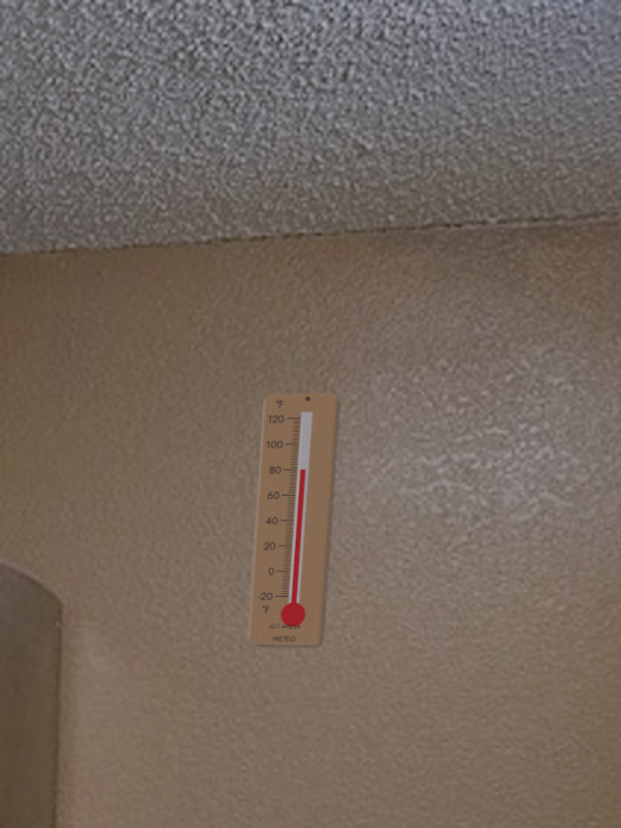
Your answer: 80,°F
